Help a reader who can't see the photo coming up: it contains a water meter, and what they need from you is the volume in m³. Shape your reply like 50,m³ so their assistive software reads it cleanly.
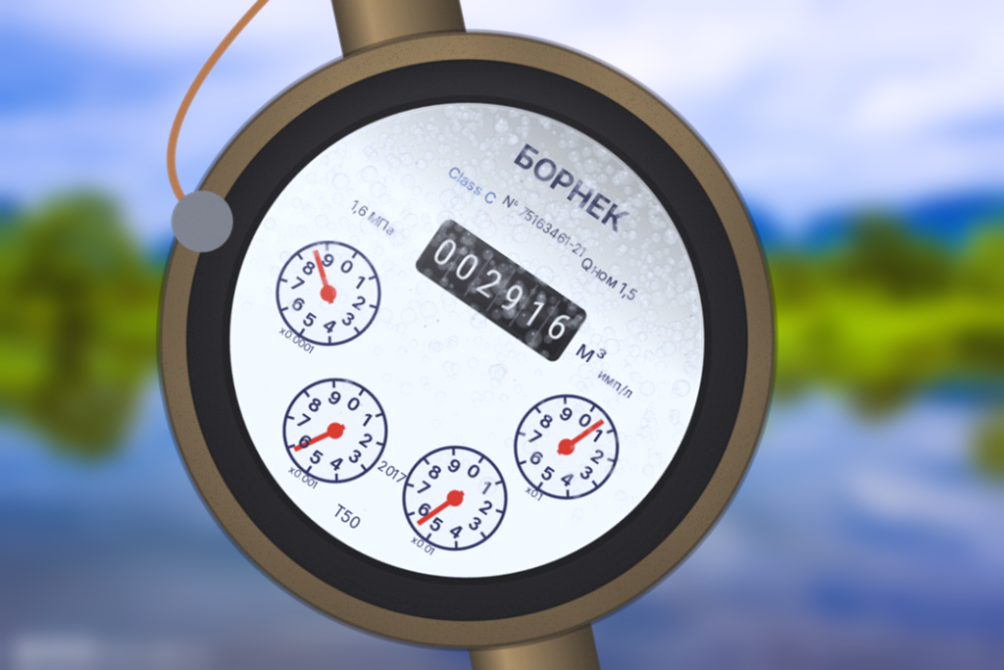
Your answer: 2916.0558,m³
